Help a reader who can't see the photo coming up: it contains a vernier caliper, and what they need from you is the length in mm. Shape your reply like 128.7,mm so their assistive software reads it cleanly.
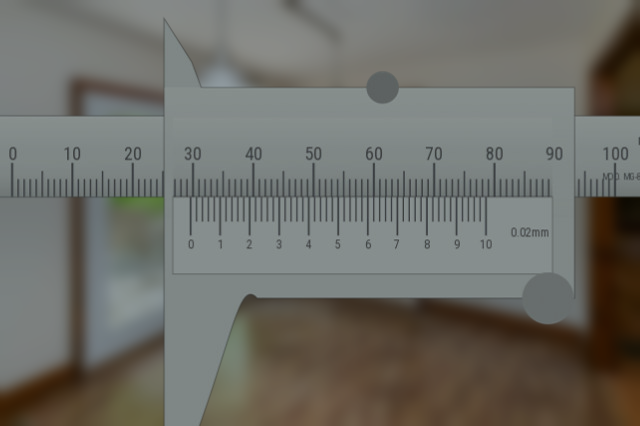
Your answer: 29.6,mm
